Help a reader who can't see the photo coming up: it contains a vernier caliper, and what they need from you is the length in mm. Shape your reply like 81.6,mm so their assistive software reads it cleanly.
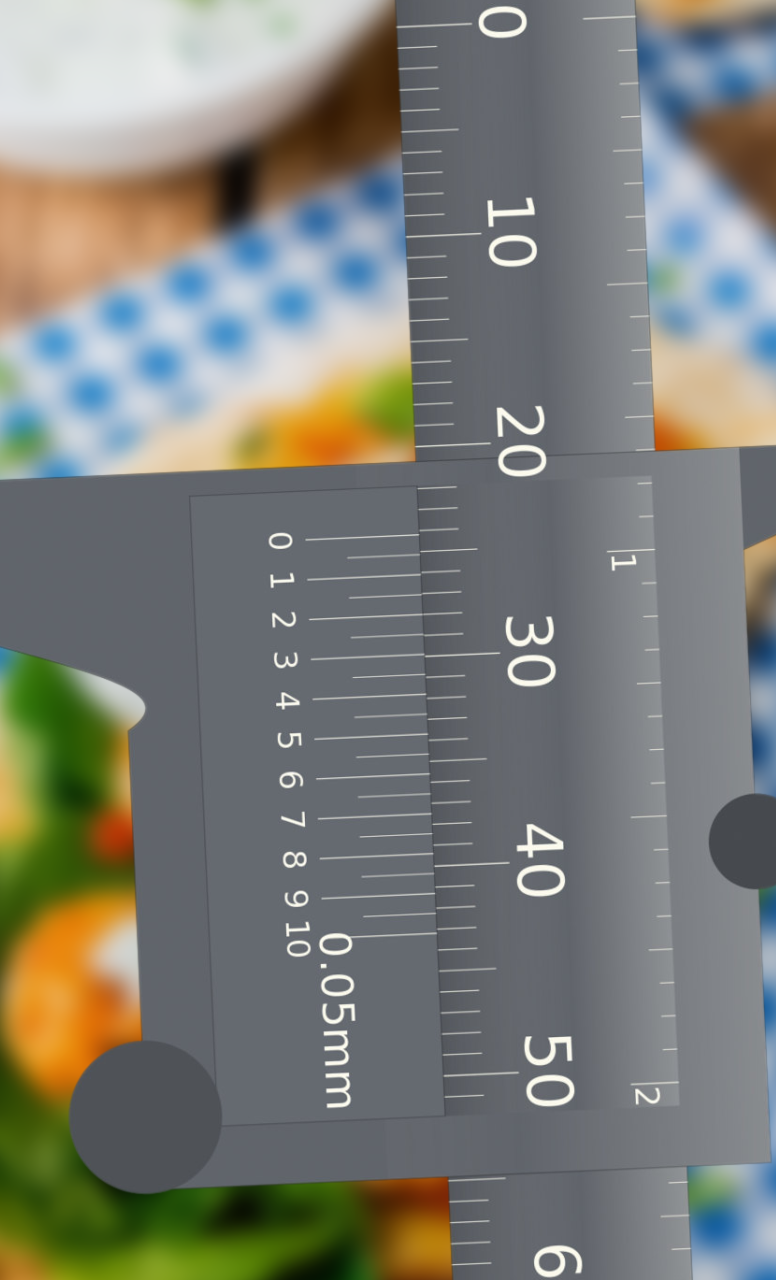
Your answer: 24.2,mm
